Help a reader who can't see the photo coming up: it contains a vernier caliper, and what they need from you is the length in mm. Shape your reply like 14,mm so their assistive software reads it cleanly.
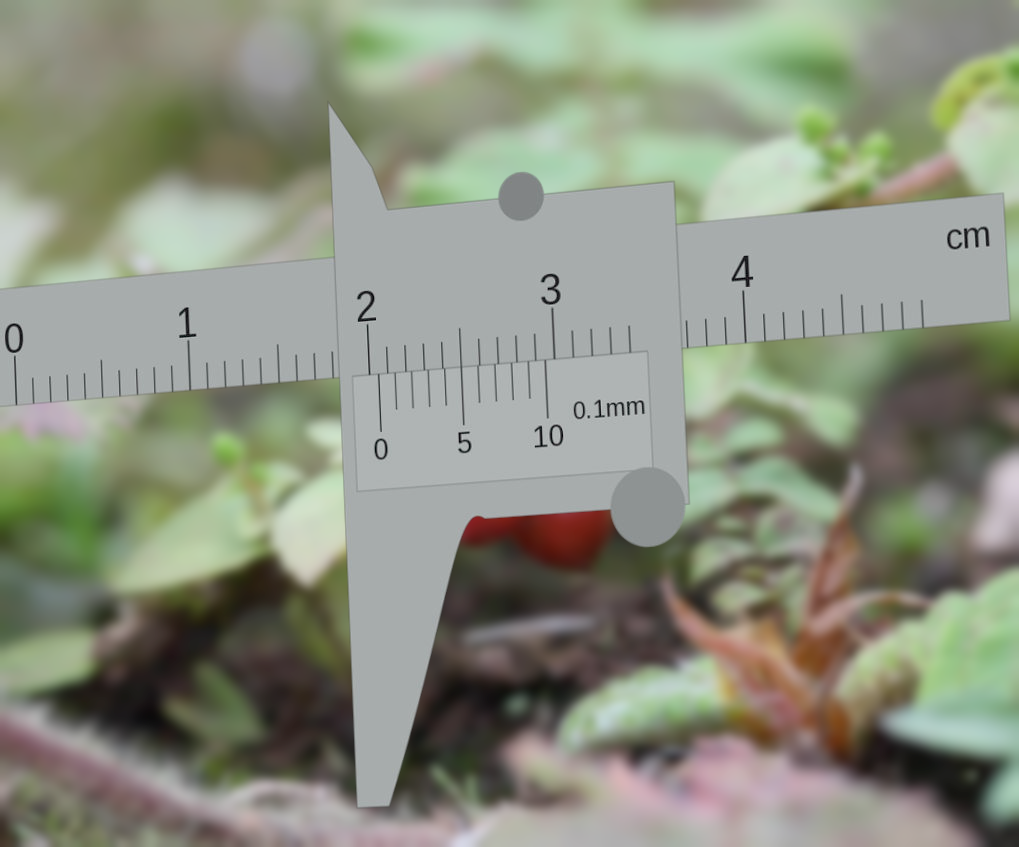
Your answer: 20.5,mm
